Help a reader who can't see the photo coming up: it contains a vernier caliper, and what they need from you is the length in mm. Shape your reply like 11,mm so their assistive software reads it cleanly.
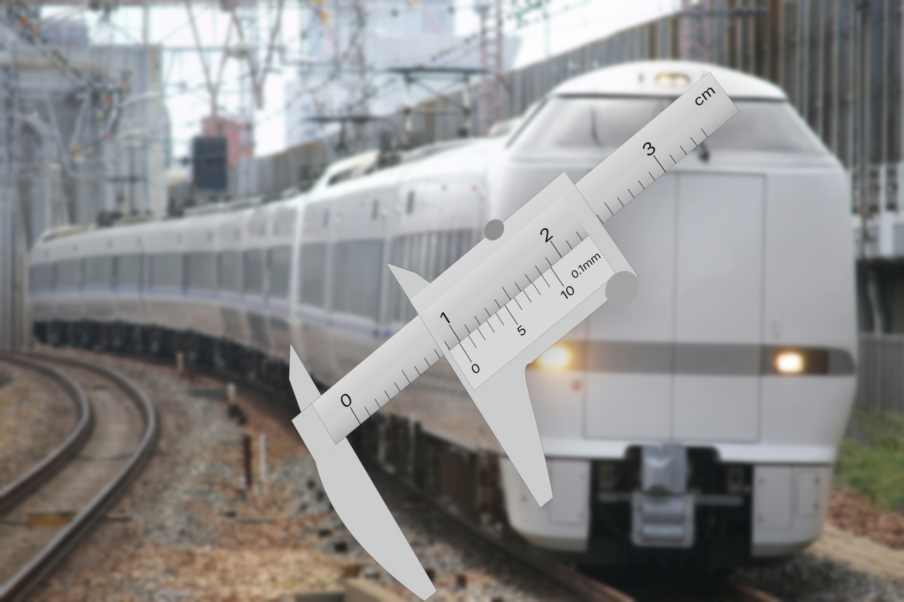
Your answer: 9.9,mm
